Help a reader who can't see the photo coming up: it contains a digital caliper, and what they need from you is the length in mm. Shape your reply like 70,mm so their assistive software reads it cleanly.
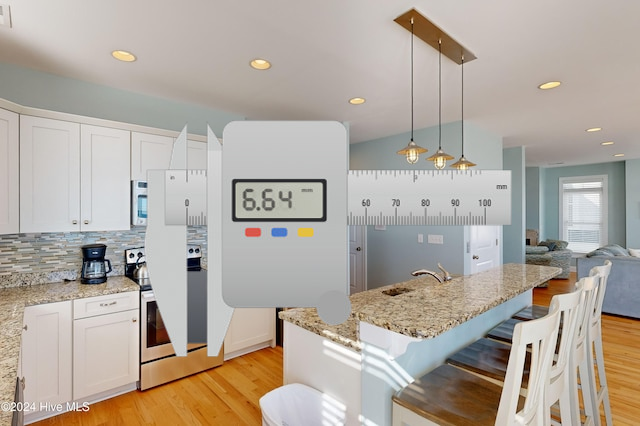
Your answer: 6.64,mm
